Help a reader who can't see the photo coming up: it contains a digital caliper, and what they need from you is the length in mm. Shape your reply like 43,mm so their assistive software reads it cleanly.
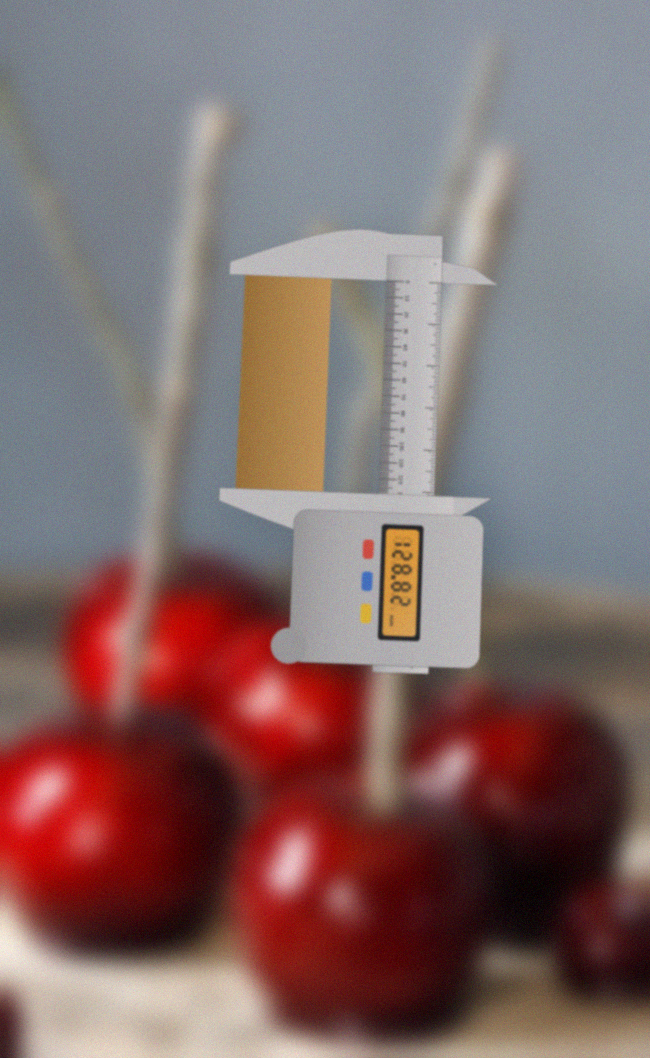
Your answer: 128.82,mm
